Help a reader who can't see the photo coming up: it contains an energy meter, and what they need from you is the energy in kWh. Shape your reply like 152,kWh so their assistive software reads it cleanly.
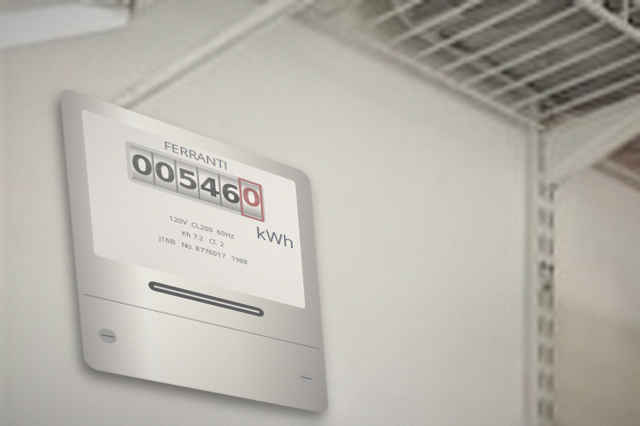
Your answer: 546.0,kWh
